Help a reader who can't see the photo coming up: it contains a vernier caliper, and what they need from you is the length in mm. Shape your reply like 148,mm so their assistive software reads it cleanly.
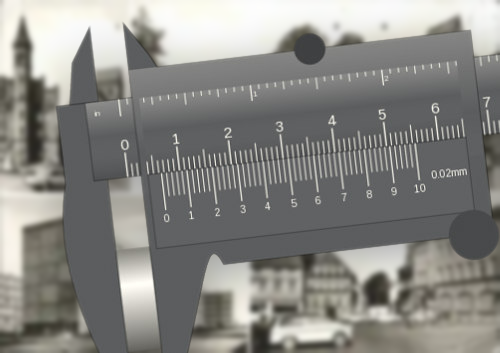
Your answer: 6.5,mm
